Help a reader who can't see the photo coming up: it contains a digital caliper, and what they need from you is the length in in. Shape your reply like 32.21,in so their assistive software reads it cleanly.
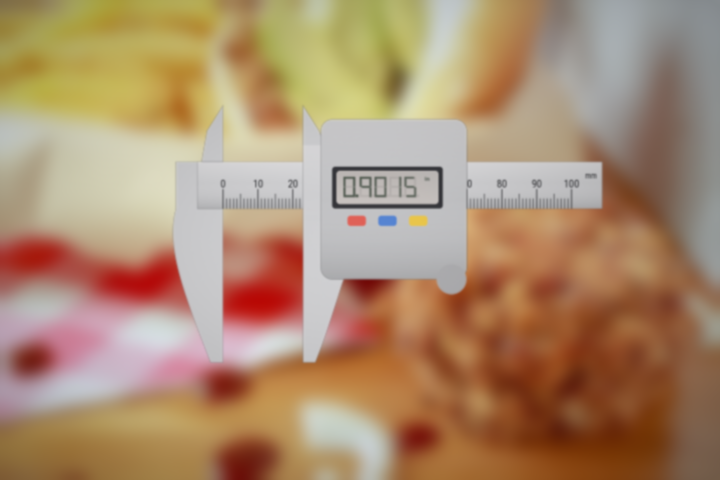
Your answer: 0.9015,in
